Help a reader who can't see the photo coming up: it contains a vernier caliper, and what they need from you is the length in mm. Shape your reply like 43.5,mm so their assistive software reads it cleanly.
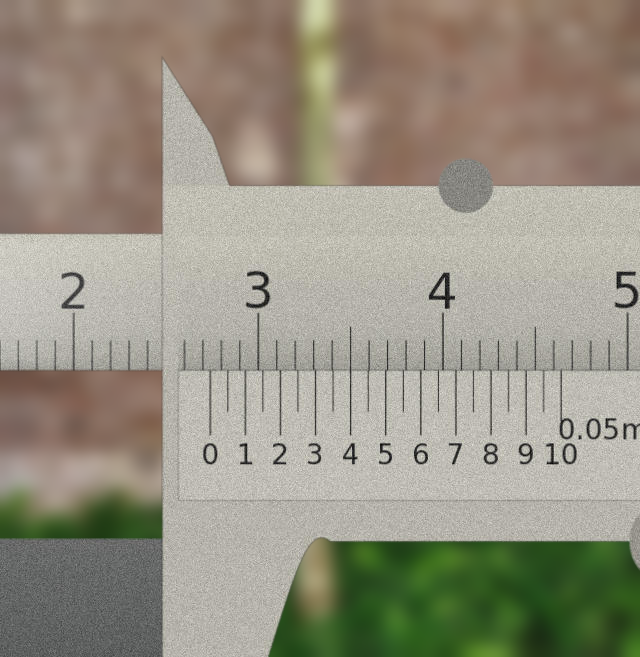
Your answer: 27.4,mm
